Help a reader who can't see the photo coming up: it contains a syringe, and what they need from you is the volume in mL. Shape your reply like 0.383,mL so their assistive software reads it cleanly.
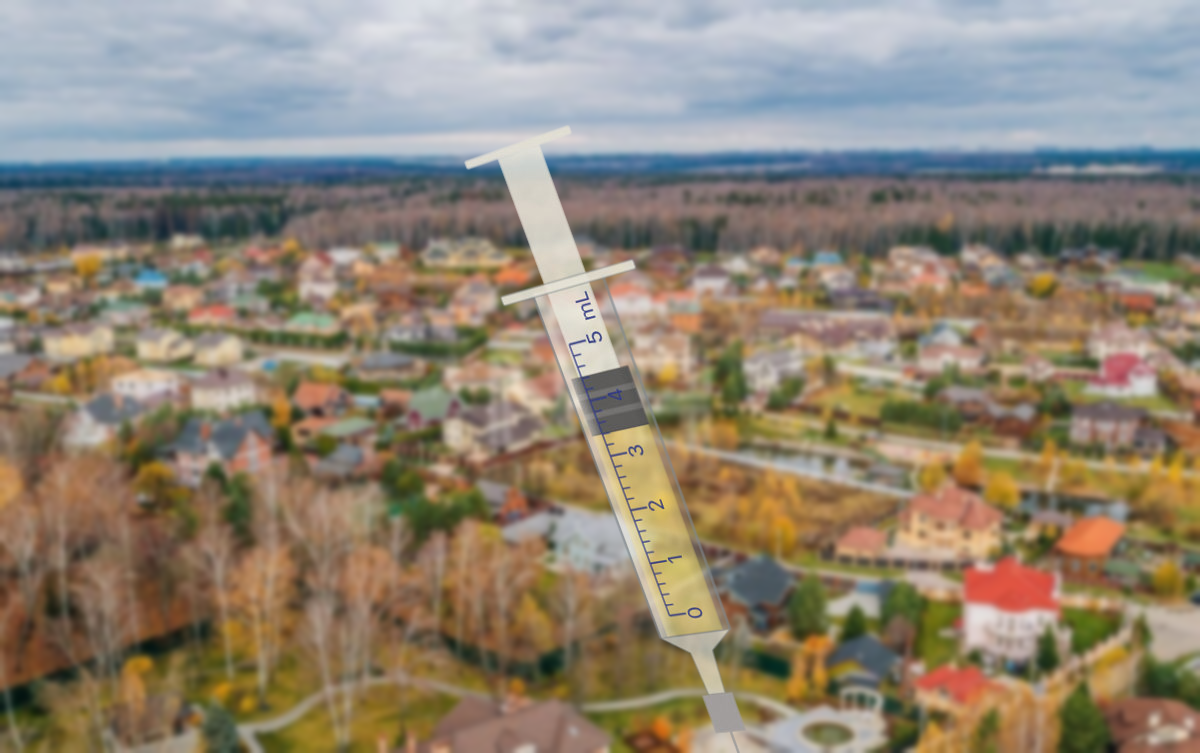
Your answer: 3.4,mL
